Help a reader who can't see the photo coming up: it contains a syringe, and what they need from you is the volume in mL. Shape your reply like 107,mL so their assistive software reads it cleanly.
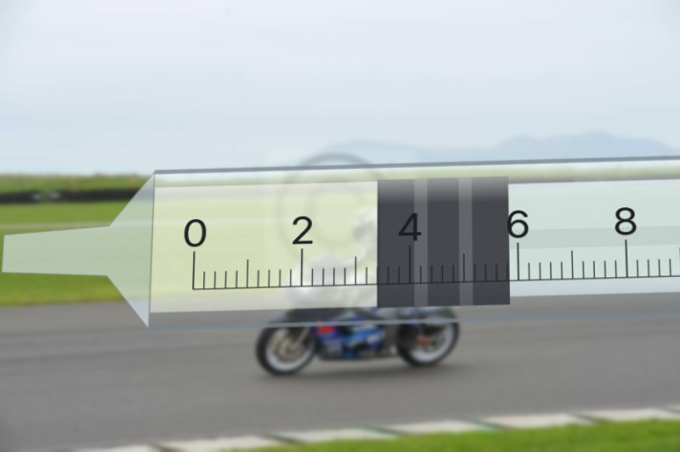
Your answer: 3.4,mL
